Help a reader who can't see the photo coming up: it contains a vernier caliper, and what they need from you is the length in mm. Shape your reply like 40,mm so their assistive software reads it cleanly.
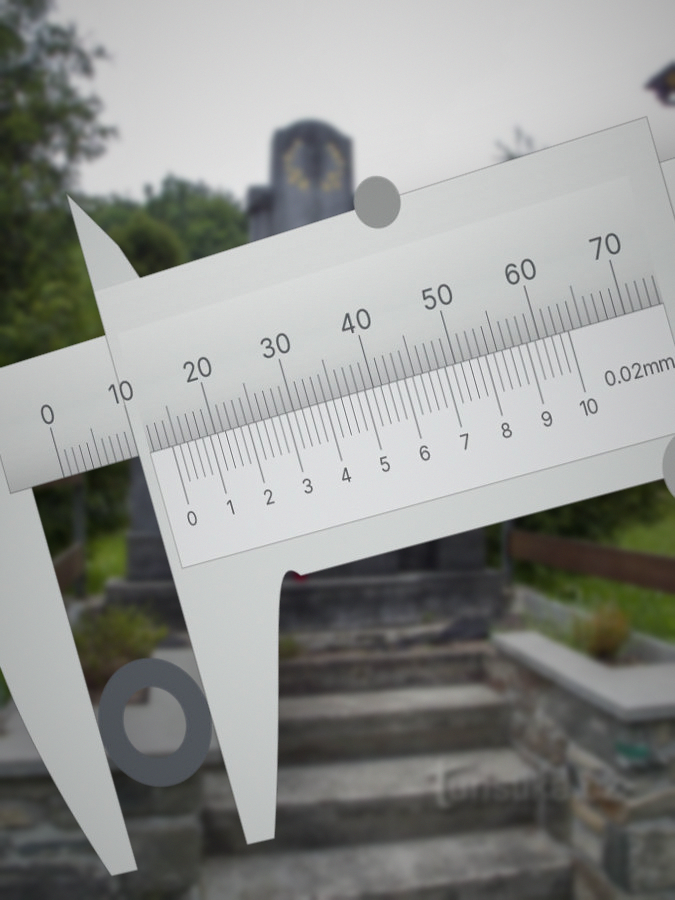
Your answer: 14.4,mm
